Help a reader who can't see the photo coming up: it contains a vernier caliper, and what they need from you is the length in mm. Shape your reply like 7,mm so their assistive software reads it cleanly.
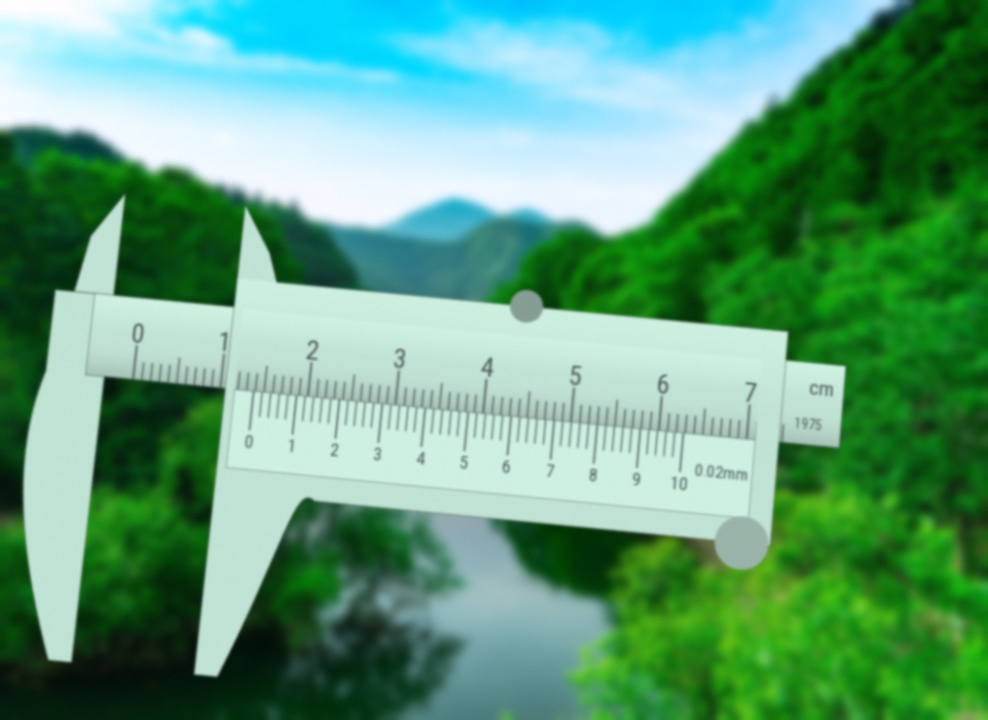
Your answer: 13.8,mm
